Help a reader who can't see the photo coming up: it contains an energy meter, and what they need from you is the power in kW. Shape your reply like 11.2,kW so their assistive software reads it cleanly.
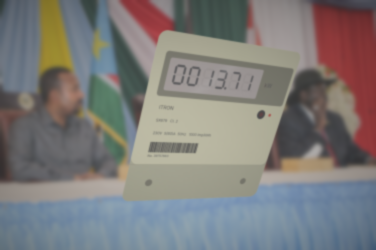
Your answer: 13.71,kW
